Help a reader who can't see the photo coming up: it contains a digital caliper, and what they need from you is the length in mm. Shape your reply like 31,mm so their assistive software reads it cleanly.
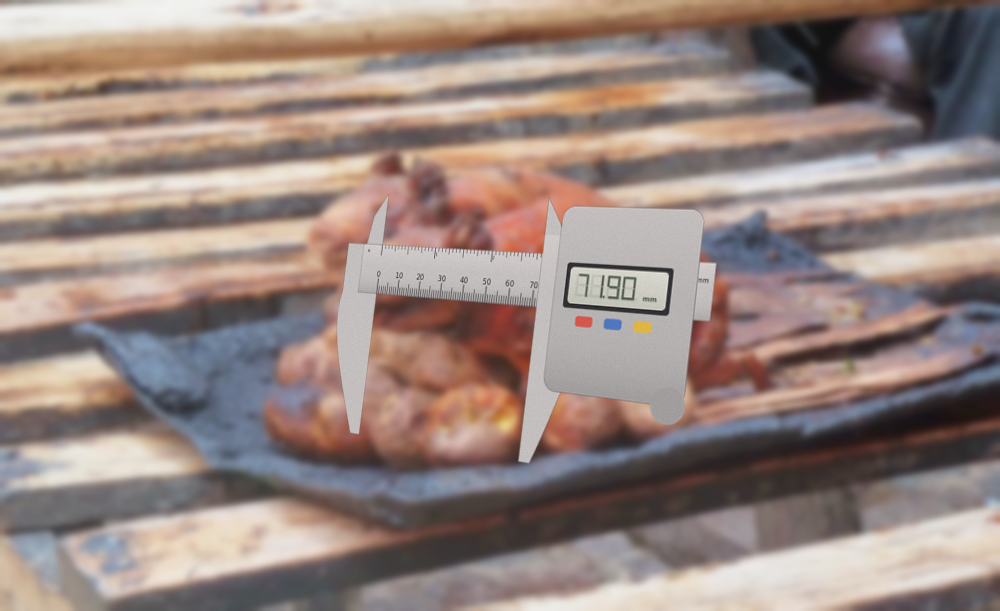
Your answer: 71.90,mm
